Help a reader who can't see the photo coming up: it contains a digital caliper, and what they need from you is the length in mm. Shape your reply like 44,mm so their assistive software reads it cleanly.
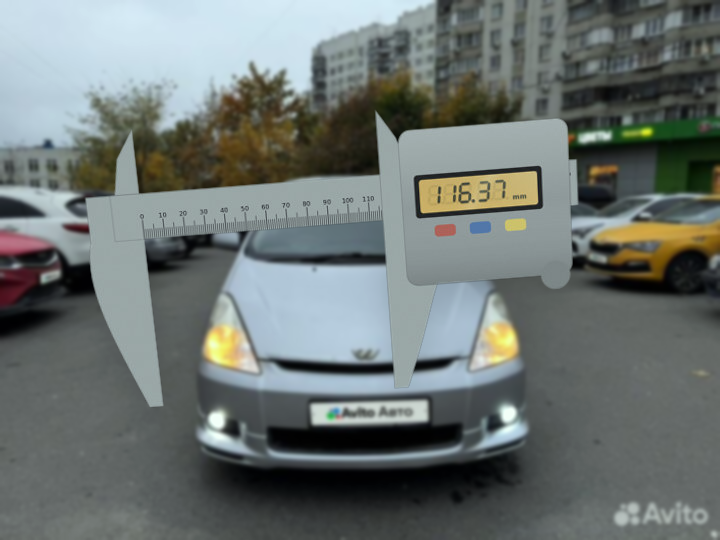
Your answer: 116.37,mm
